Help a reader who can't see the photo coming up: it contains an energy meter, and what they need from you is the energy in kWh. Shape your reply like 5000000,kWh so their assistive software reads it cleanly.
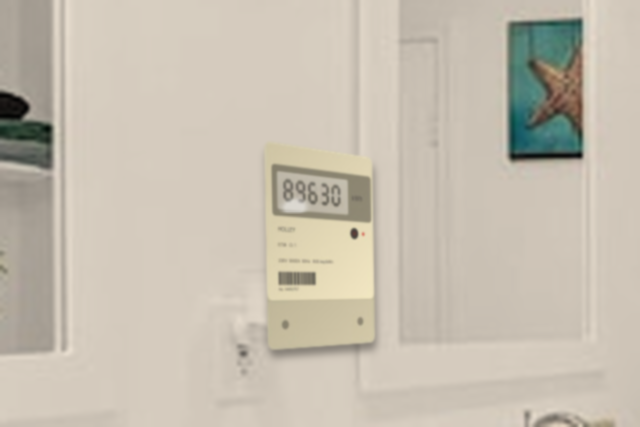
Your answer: 89630,kWh
